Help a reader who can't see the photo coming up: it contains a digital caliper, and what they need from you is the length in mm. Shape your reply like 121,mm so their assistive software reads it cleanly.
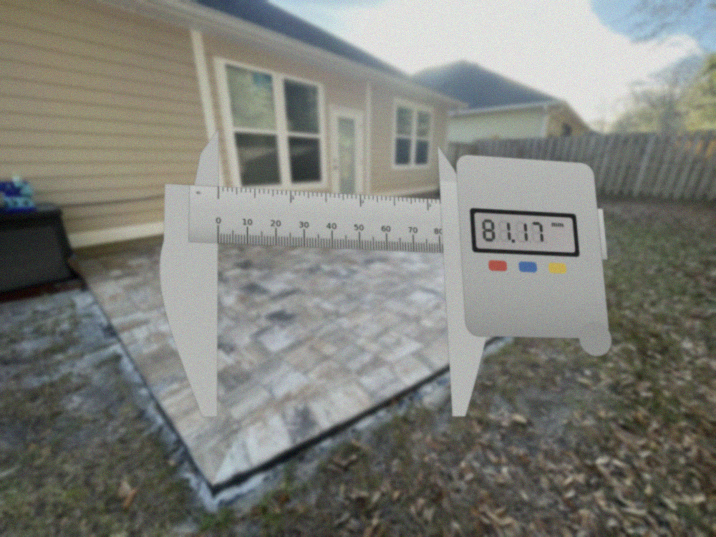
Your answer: 81.17,mm
